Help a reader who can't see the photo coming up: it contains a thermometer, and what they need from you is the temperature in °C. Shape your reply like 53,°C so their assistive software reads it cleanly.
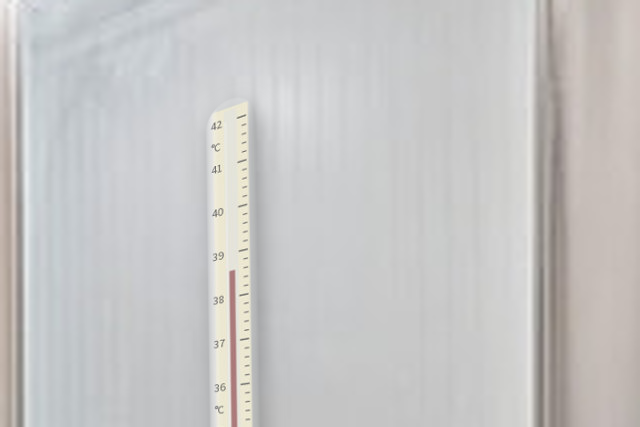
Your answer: 38.6,°C
